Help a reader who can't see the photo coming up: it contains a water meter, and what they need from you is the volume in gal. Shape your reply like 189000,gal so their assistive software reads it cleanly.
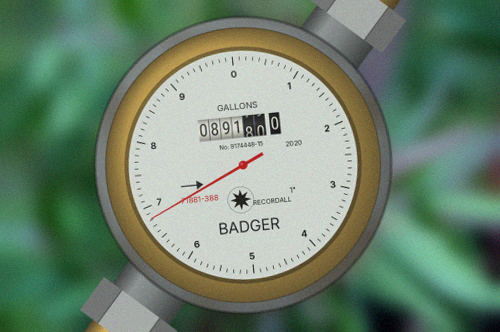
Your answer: 891796.8,gal
